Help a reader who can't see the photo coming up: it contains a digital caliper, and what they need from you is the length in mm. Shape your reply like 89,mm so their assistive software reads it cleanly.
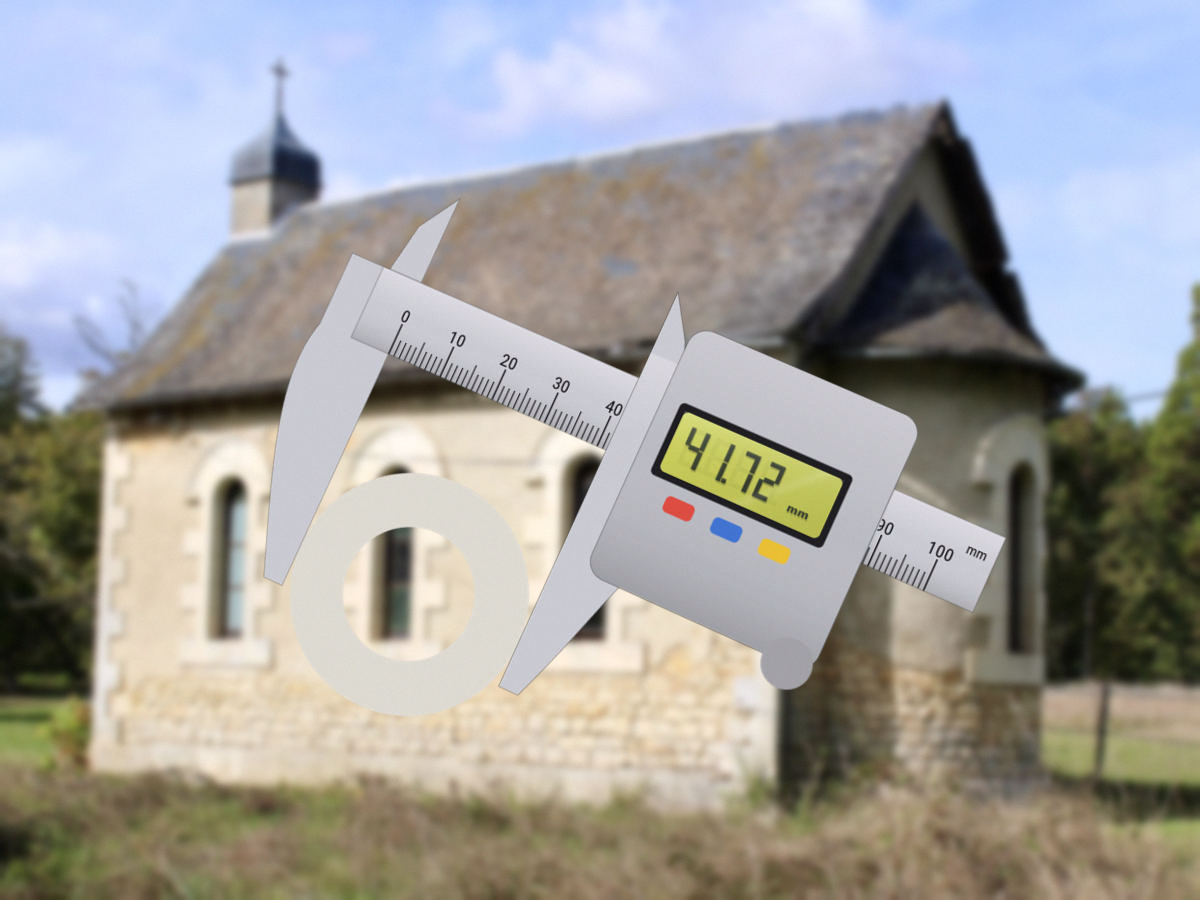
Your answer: 41.72,mm
